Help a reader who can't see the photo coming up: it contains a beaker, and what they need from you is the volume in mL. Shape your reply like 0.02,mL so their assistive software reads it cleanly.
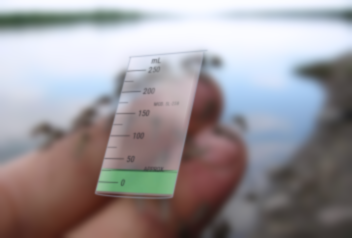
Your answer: 25,mL
